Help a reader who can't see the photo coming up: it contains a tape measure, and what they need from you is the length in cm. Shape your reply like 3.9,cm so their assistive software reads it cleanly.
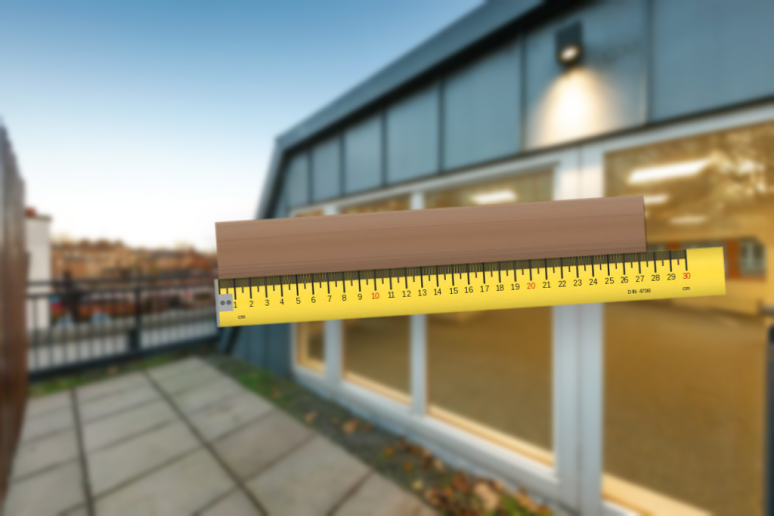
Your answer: 27.5,cm
